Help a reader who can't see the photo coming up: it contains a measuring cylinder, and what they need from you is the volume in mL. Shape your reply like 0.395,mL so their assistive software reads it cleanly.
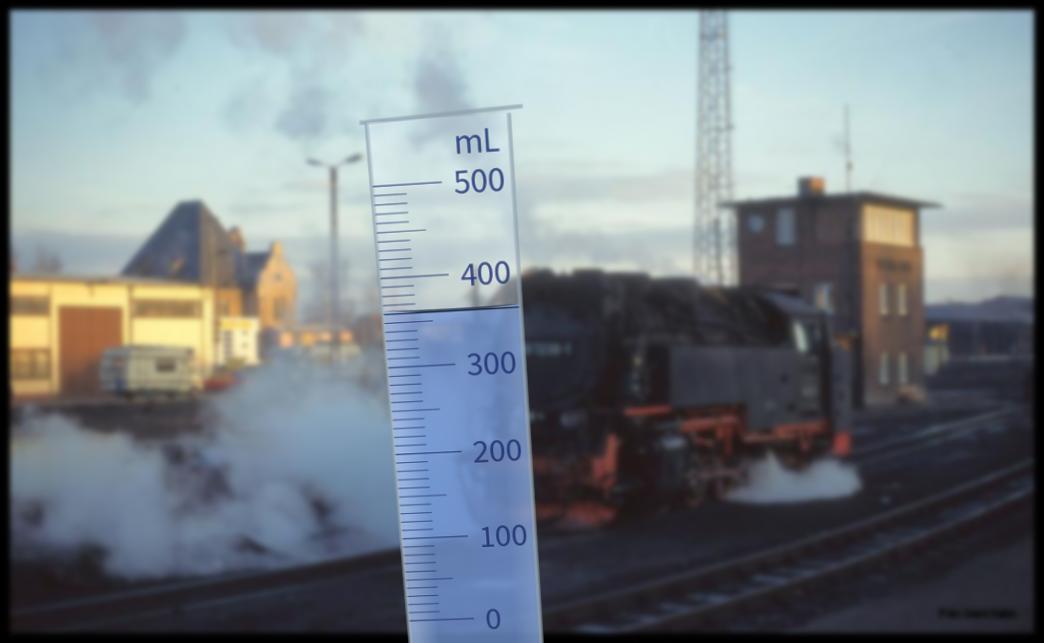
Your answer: 360,mL
